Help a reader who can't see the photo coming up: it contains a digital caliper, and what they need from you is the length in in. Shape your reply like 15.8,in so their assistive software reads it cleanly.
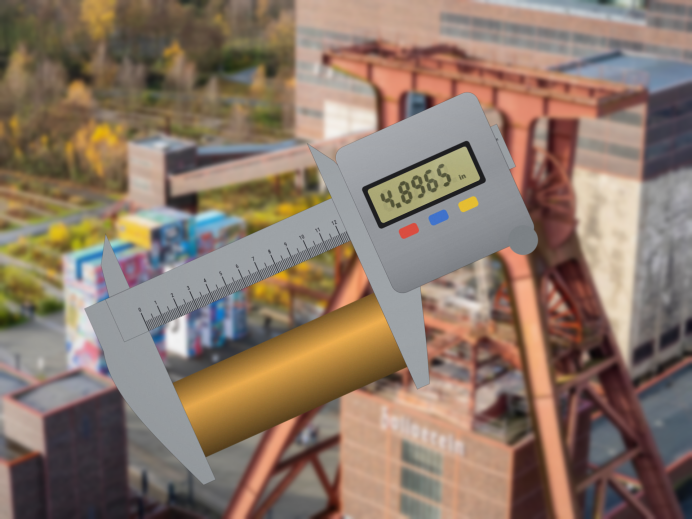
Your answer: 4.8965,in
